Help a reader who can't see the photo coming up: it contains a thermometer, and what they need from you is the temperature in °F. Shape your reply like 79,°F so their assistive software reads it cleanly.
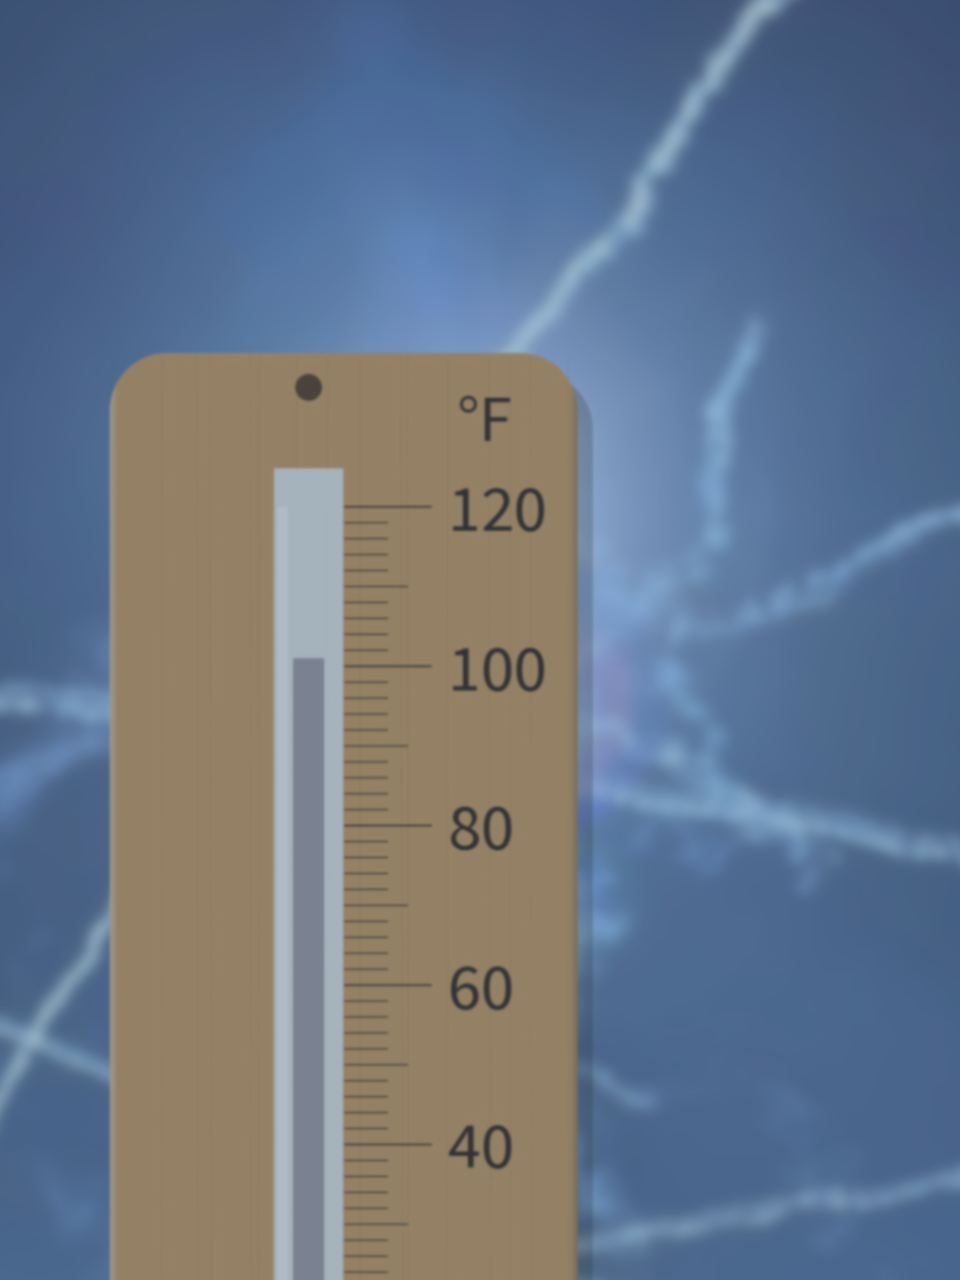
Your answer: 101,°F
